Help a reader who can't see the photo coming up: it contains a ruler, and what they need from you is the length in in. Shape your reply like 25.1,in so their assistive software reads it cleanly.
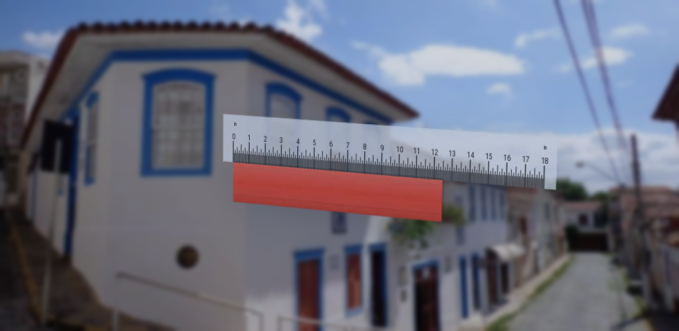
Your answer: 12.5,in
